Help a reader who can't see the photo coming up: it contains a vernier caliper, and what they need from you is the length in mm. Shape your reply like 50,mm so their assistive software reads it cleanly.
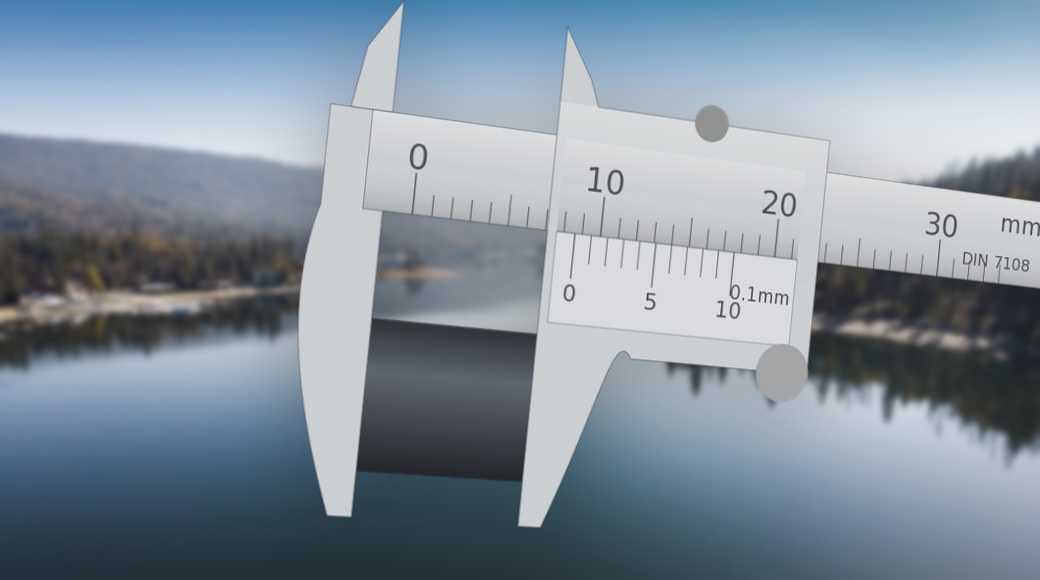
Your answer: 8.6,mm
